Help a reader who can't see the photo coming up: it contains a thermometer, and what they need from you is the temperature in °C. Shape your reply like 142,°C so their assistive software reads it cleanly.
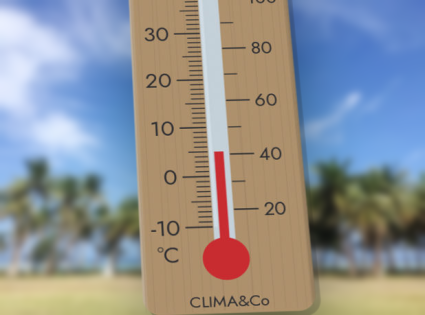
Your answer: 5,°C
